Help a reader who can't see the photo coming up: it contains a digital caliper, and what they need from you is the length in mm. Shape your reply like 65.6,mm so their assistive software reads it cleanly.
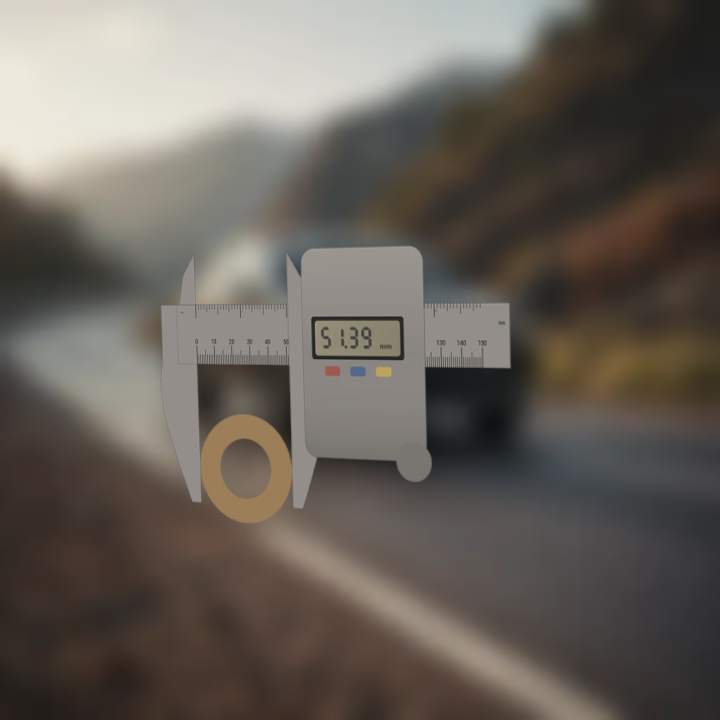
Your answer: 51.39,mm
